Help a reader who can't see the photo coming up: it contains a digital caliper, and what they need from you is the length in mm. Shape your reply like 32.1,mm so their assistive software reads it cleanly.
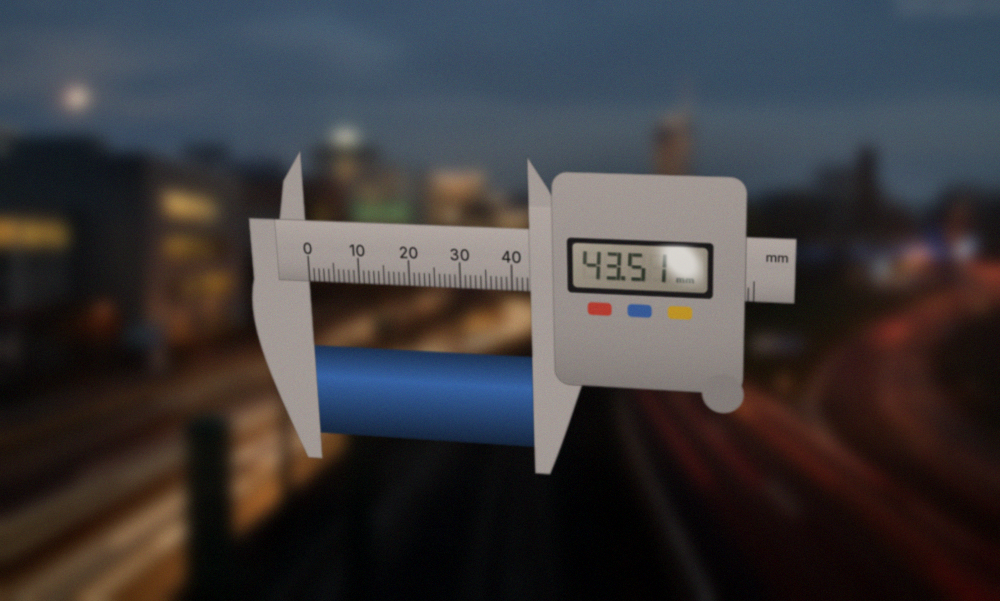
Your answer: 43.51,mm
